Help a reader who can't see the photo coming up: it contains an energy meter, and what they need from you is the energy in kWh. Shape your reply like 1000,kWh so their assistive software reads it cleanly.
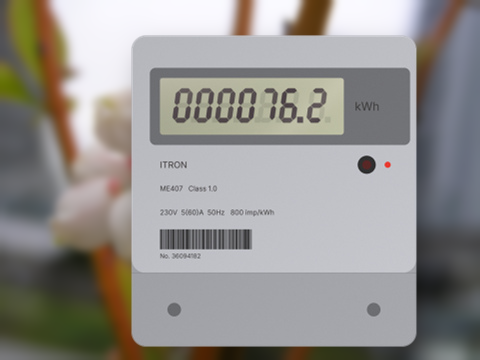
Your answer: 76.2,kWh
